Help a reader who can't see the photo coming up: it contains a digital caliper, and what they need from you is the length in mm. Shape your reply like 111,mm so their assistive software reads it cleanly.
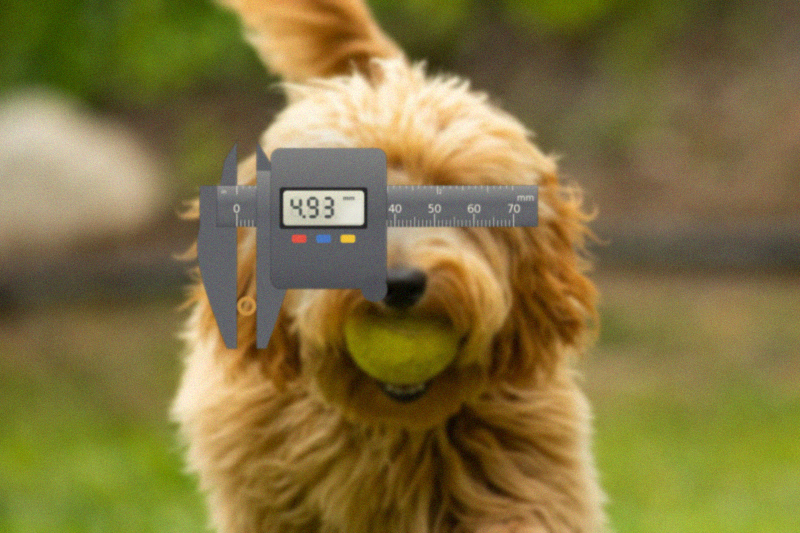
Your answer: 4.93,mm
